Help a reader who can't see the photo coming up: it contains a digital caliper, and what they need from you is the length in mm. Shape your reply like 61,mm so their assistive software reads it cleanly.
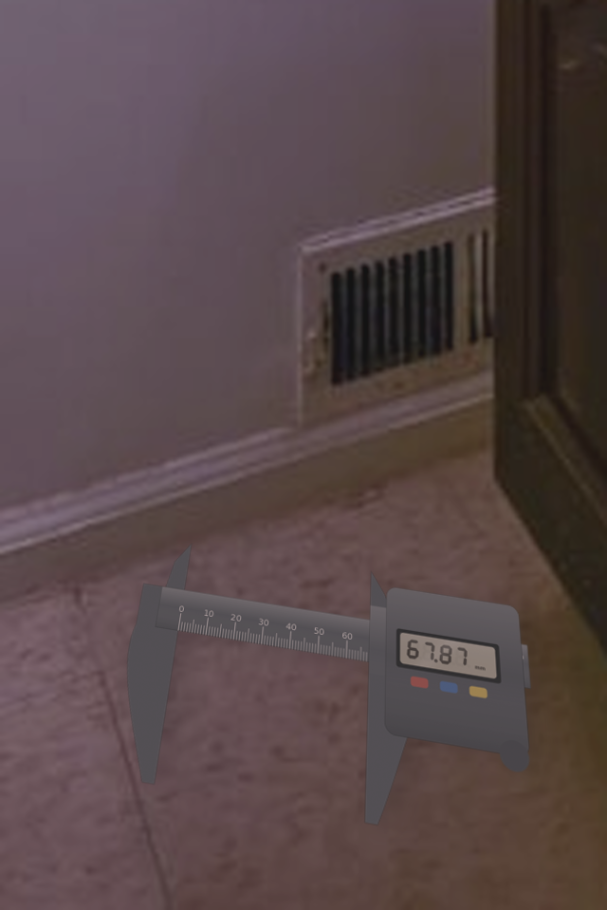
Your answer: 67.87,mm
